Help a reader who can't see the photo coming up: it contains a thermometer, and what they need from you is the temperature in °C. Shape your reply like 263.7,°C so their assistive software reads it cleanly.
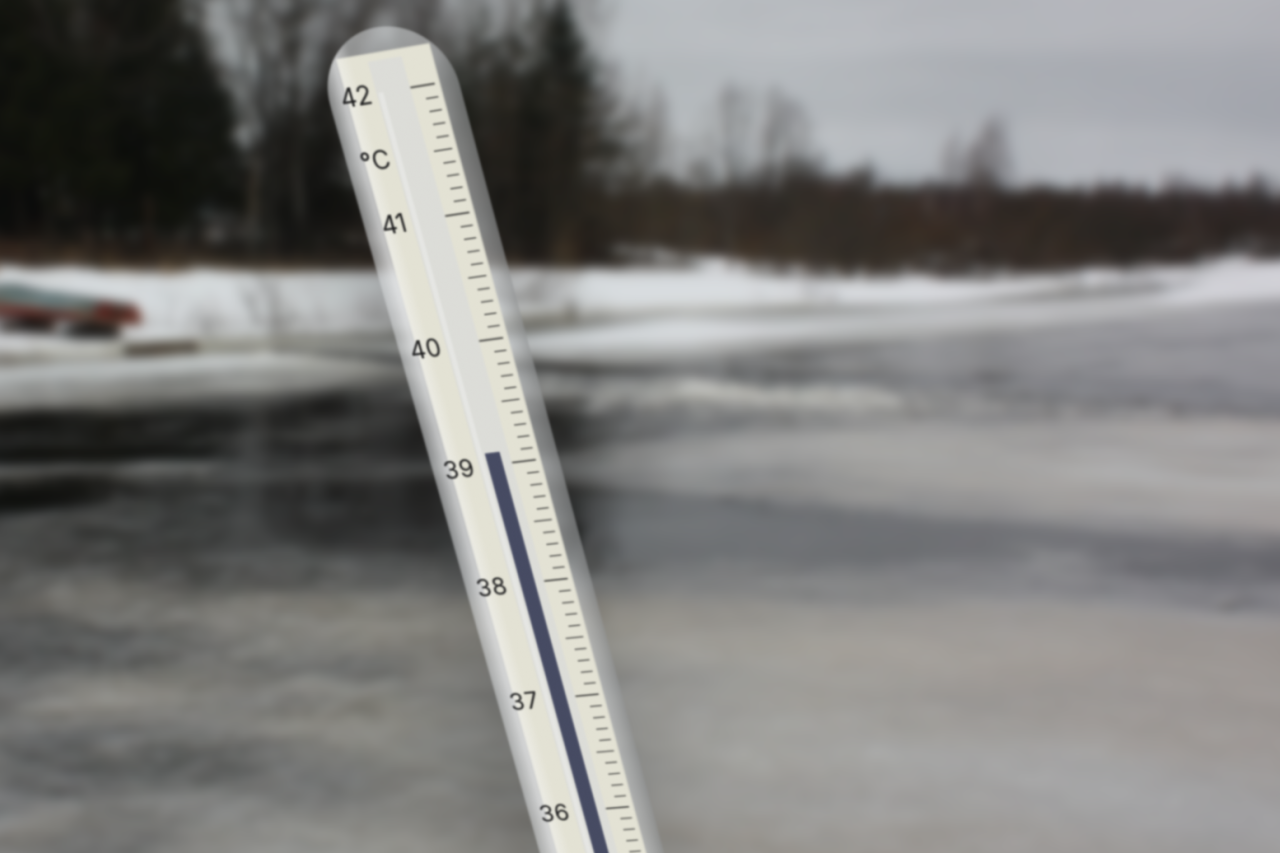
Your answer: 39.1,°C
